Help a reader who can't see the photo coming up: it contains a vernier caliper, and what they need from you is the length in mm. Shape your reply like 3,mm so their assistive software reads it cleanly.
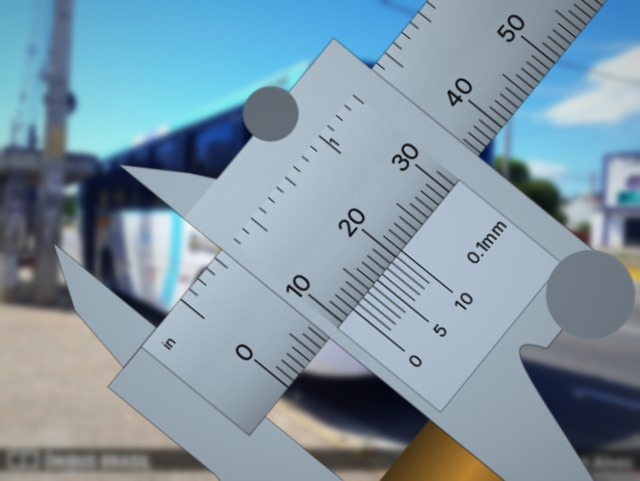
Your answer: 12.0,mm
